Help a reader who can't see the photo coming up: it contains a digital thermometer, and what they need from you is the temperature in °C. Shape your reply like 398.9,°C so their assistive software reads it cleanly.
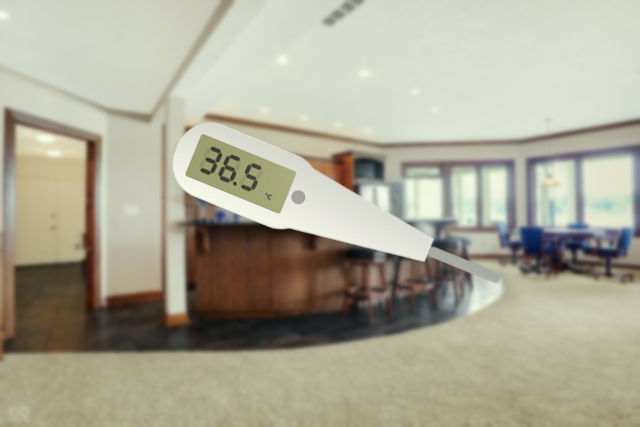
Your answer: 36.5,°C
